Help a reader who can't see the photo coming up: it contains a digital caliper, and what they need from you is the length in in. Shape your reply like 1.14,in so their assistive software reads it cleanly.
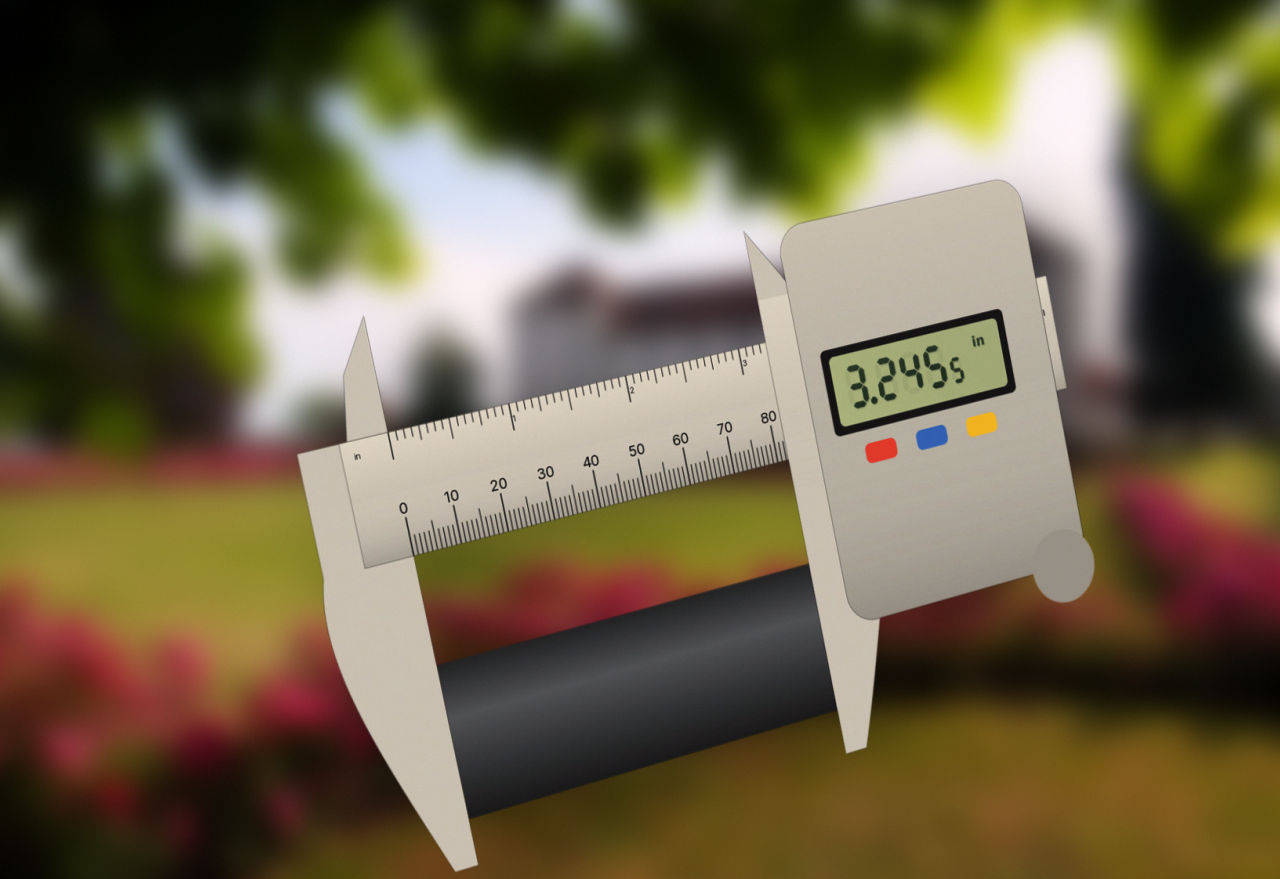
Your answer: 3.2455,in
